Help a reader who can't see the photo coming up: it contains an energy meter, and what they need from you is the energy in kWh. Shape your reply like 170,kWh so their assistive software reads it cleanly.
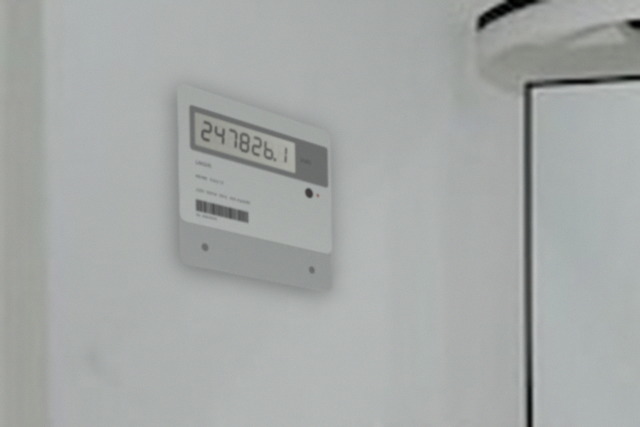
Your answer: 247826.1,kWh
